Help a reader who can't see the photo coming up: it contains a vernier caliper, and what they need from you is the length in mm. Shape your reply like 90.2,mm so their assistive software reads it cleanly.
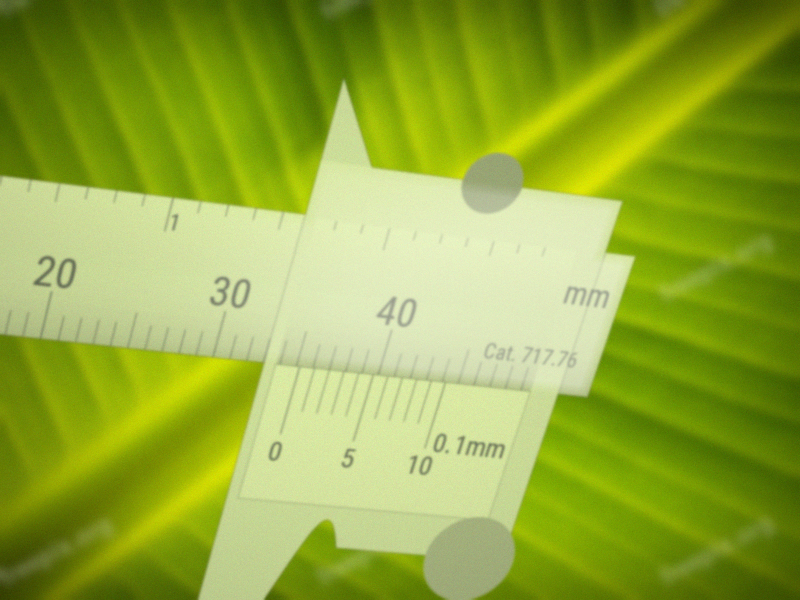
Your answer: 35.2,mm
